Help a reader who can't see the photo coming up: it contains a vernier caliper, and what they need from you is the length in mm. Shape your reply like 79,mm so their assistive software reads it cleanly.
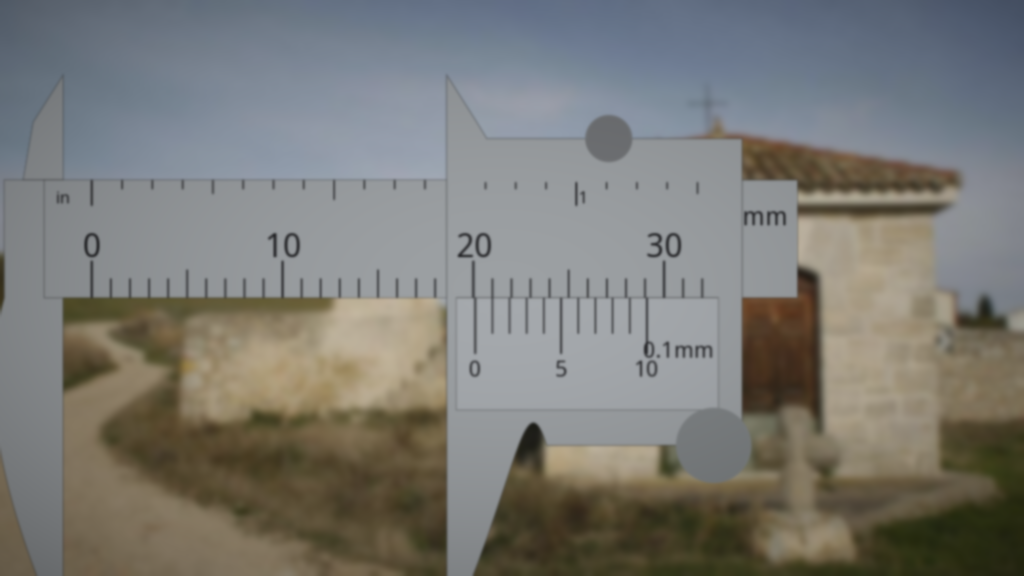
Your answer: 20.1,mm
